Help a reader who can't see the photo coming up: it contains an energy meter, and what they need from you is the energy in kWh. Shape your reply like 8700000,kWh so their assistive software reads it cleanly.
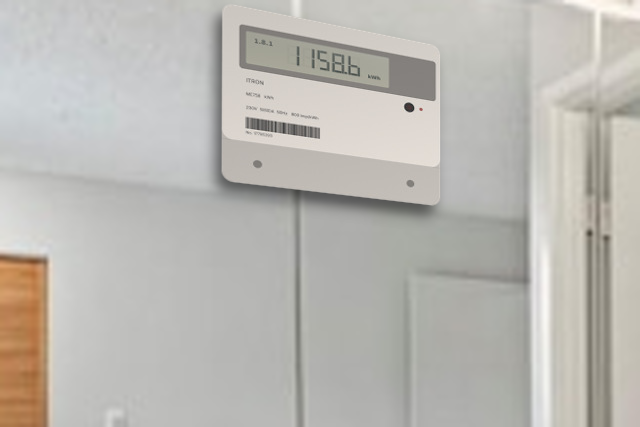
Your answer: 1158.6,kWh
